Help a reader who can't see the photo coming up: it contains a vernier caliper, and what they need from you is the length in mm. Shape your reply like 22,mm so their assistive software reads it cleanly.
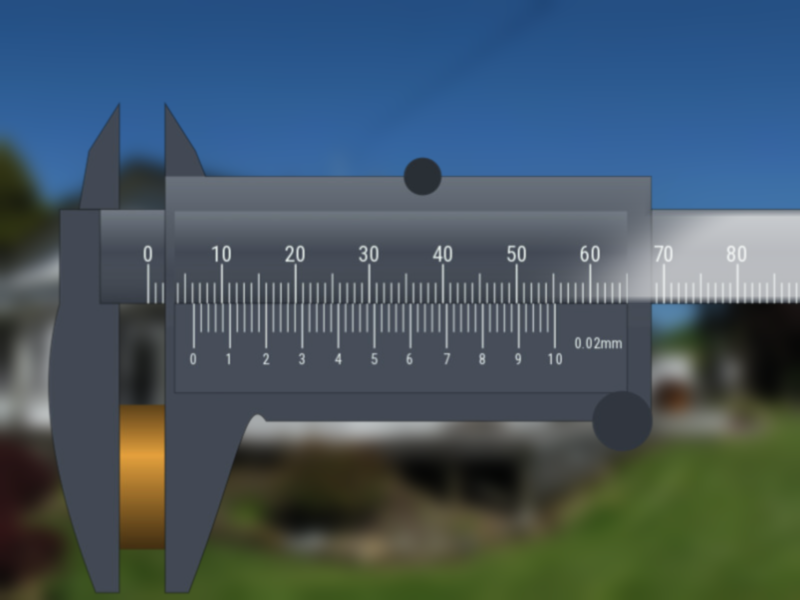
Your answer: 6.2,mm
